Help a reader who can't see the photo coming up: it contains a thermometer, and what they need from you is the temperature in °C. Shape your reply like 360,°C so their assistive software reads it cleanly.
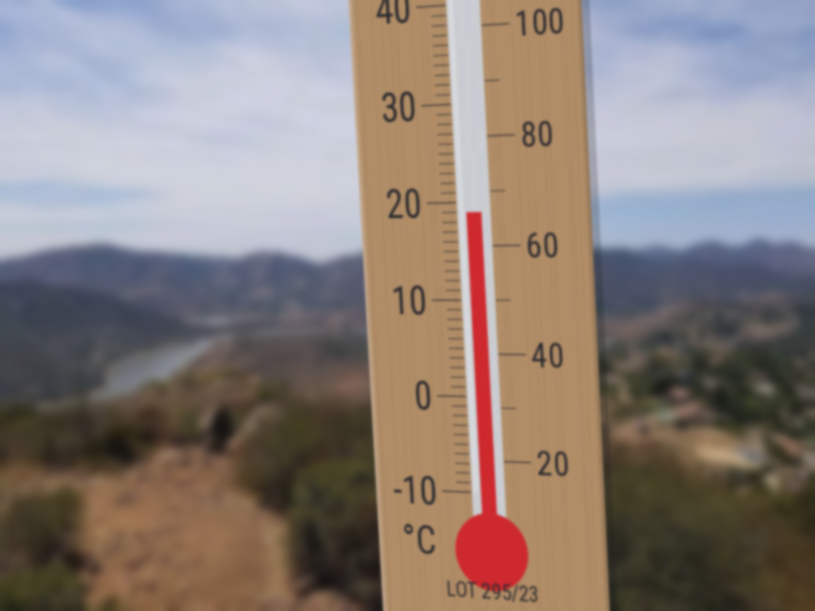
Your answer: 19,°C
